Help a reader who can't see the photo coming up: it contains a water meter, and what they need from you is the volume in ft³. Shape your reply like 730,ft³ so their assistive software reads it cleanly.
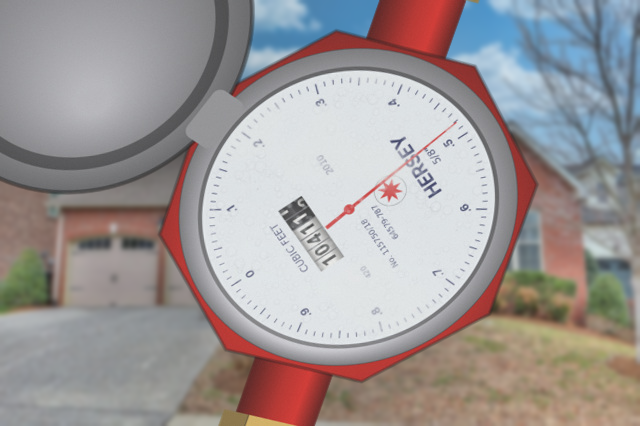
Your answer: 104111.48,ft³
